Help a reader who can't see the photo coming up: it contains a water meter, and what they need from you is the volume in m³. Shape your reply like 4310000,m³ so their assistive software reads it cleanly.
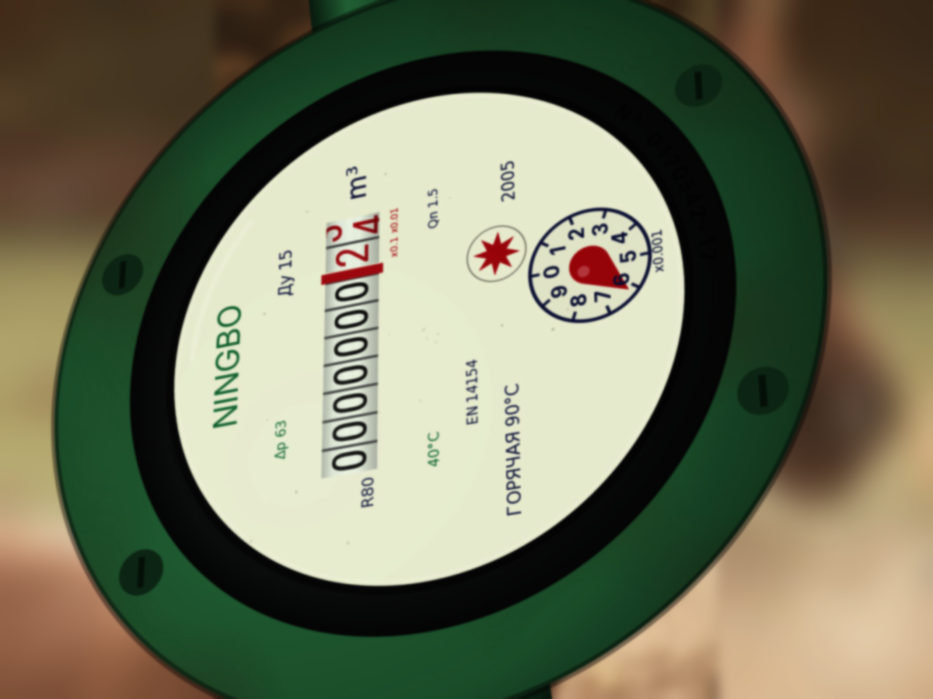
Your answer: 0.236,m³
